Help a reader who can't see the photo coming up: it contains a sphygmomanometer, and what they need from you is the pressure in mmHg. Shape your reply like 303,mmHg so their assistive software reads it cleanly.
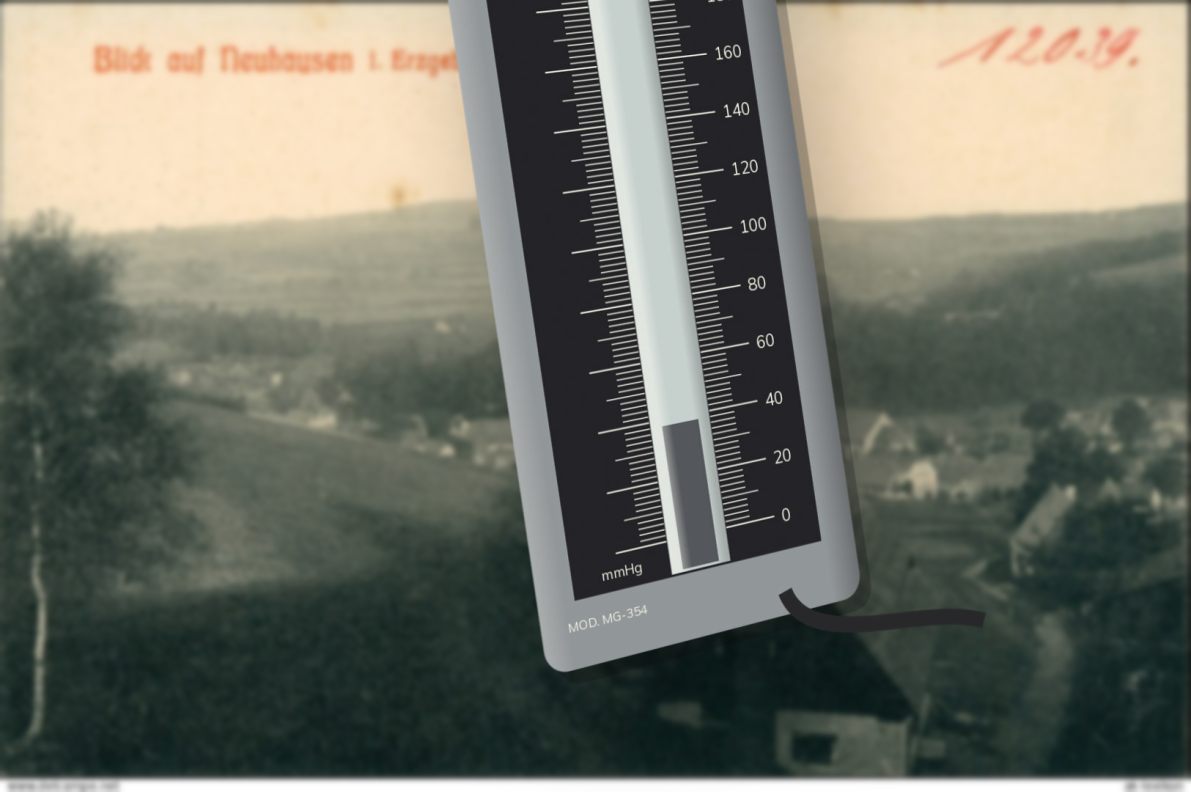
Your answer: 38,mmHg
